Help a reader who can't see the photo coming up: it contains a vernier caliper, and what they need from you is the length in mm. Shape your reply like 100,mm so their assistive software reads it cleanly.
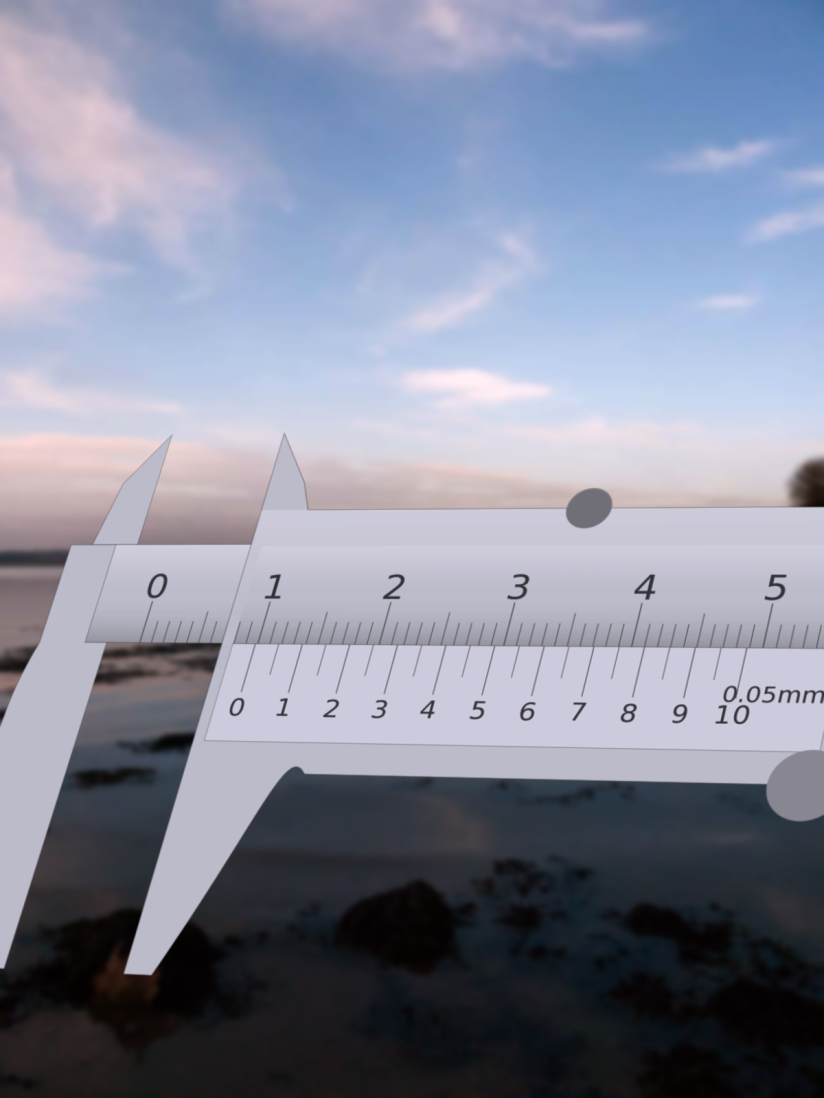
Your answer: 9.8,mm
